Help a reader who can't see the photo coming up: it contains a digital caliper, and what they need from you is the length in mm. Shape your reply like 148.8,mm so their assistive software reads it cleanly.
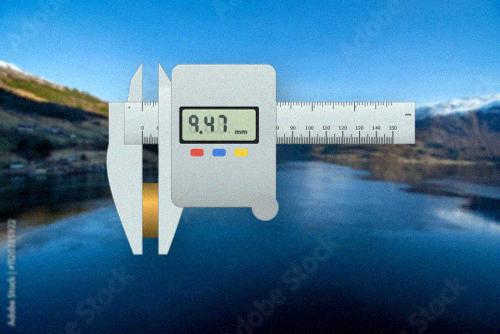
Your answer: 9.47,mm
